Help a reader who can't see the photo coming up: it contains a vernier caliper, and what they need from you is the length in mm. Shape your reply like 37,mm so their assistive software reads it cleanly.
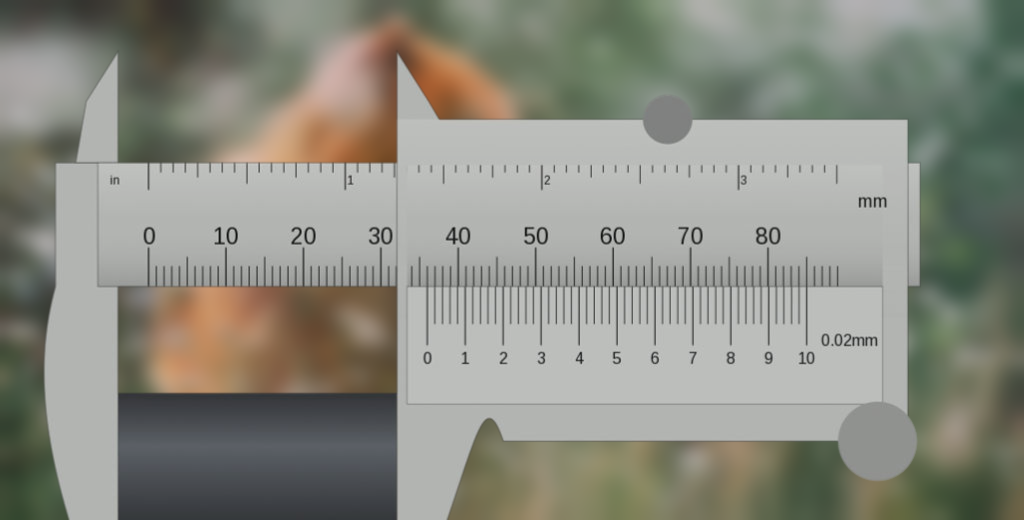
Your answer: 36.0,mm
